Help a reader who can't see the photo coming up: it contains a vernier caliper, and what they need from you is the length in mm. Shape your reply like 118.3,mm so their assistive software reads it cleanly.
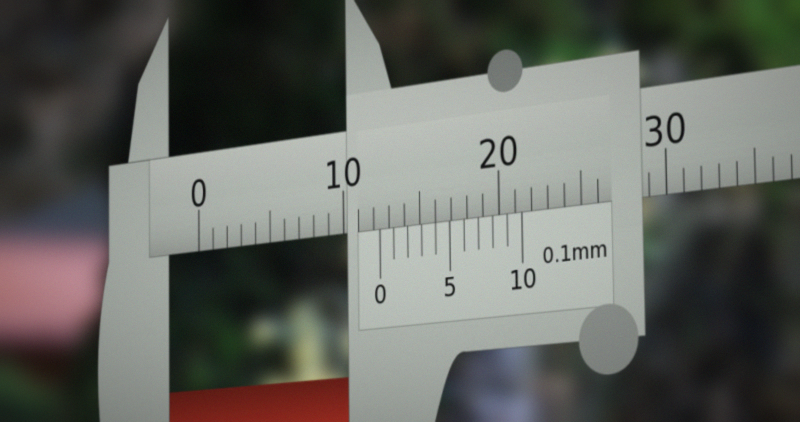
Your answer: 12.4,mm
